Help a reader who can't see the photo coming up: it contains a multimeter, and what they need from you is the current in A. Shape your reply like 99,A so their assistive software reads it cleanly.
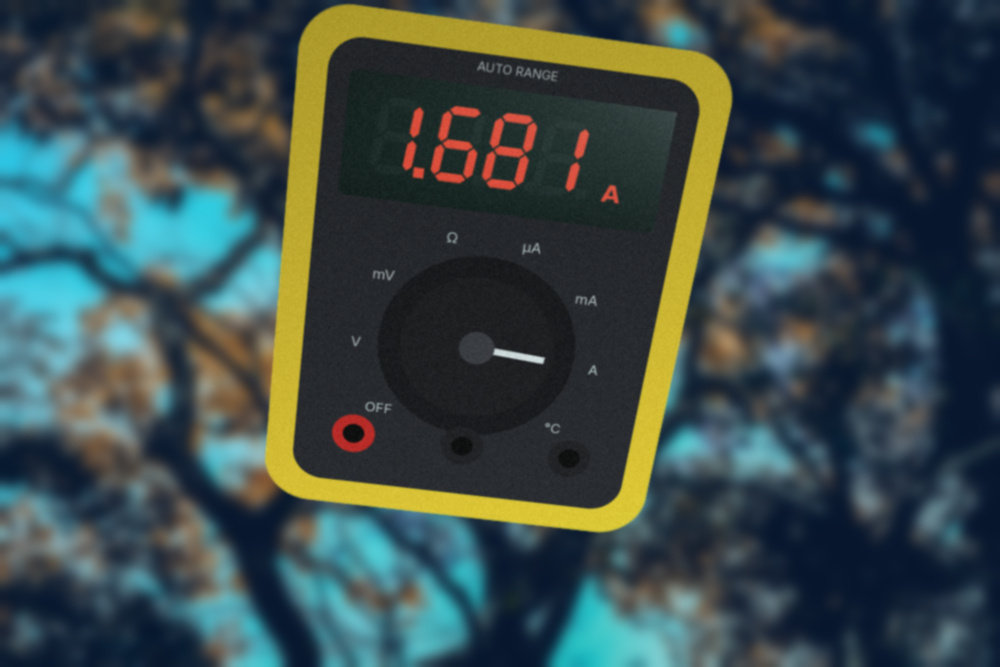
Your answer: 1.681,A
